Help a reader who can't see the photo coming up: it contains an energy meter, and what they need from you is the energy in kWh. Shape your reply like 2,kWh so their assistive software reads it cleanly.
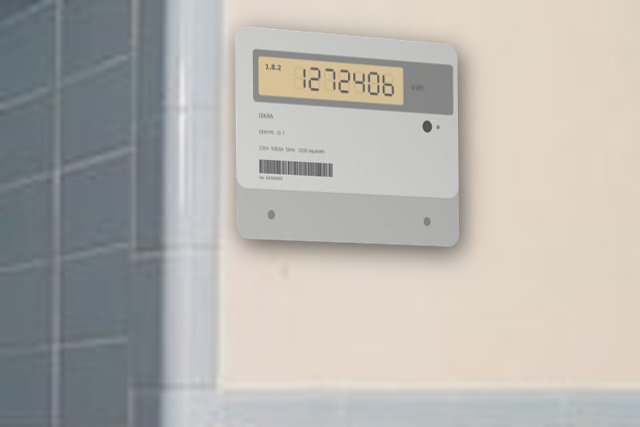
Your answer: 1272406,kWh
